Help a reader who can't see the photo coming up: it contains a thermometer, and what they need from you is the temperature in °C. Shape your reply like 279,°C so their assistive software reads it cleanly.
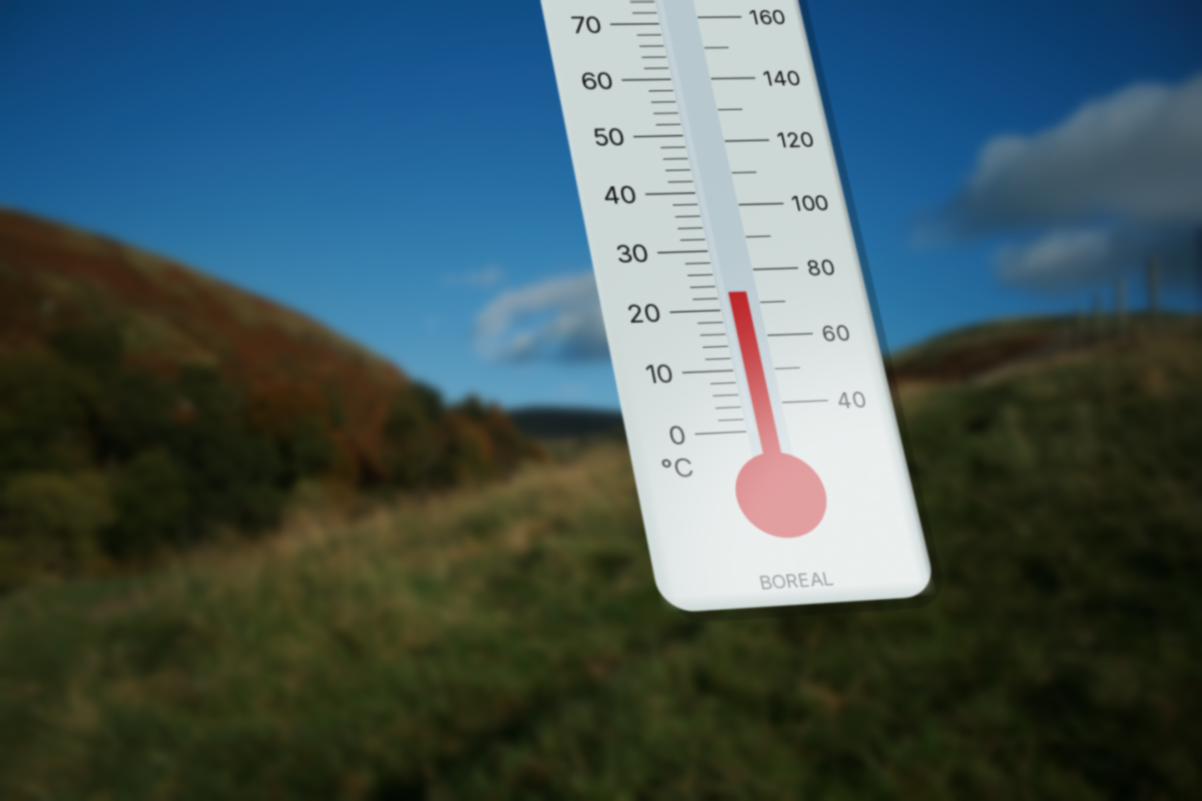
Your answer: 23,°C
